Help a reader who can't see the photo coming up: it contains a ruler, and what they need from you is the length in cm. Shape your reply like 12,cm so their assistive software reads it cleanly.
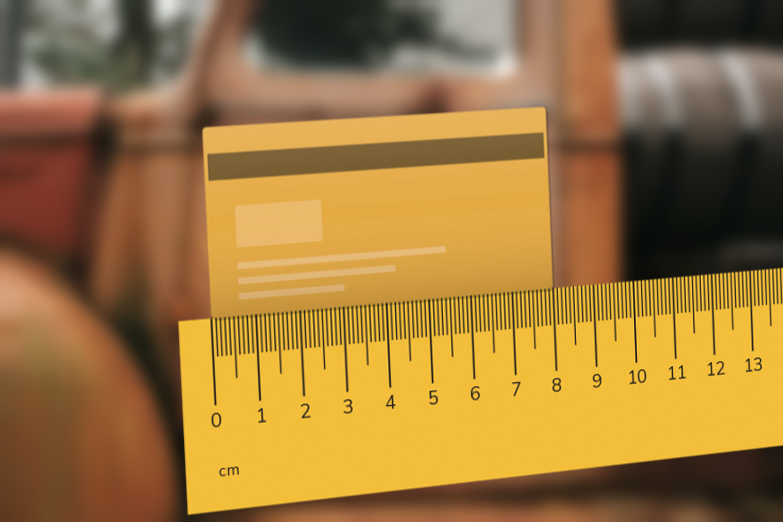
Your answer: 8,cm
